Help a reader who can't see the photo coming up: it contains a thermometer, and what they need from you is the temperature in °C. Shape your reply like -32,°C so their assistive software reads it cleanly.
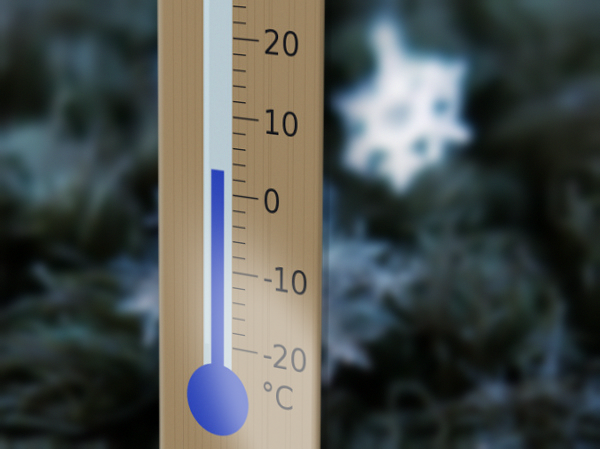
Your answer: 3,°C
